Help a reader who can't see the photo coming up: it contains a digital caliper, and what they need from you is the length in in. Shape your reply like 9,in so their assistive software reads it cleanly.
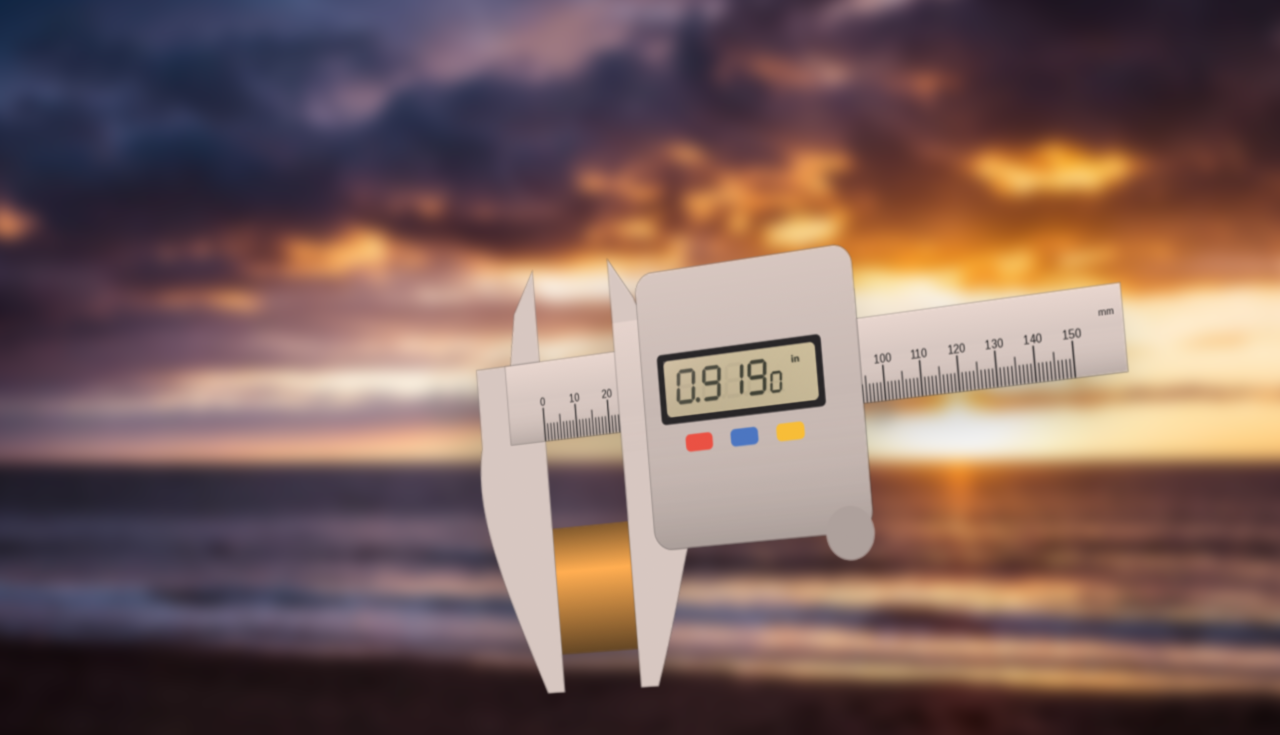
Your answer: 0.9190,in
